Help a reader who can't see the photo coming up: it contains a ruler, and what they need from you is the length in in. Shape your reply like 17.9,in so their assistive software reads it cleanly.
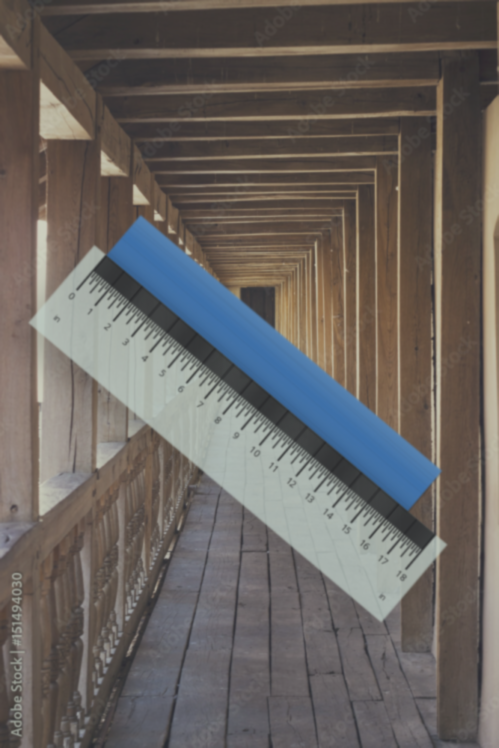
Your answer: 16.5,in
